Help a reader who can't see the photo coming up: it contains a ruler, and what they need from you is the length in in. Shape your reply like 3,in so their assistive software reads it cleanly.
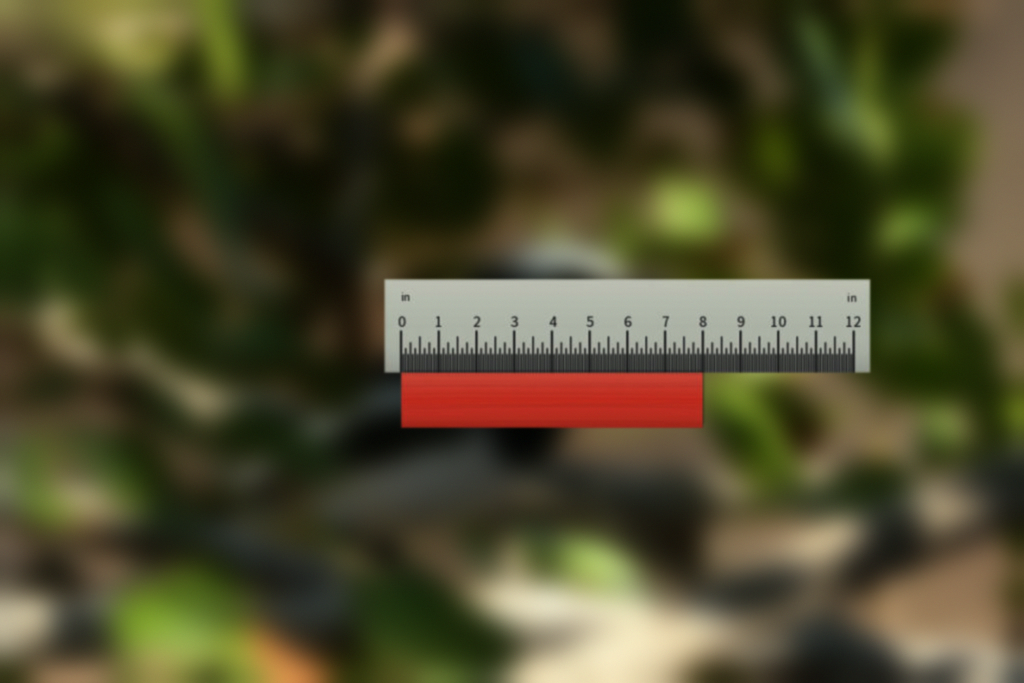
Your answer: 8,in
